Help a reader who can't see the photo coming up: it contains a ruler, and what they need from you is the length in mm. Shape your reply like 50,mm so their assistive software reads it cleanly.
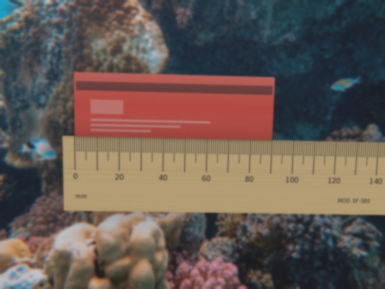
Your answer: 90,mm
